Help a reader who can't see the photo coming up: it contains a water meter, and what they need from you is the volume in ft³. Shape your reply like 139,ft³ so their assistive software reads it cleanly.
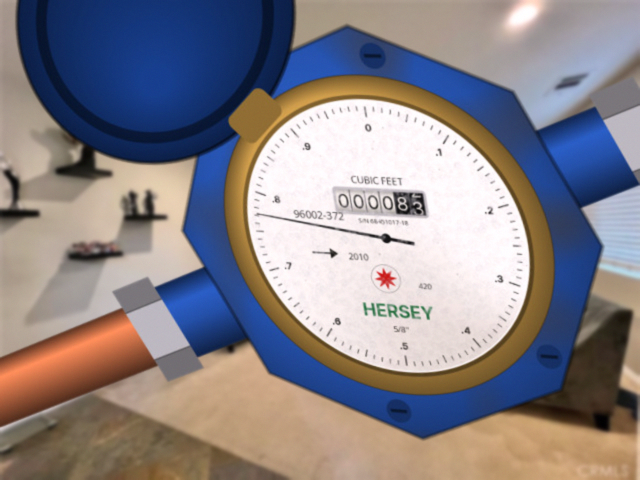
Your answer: 82.77,ft³
